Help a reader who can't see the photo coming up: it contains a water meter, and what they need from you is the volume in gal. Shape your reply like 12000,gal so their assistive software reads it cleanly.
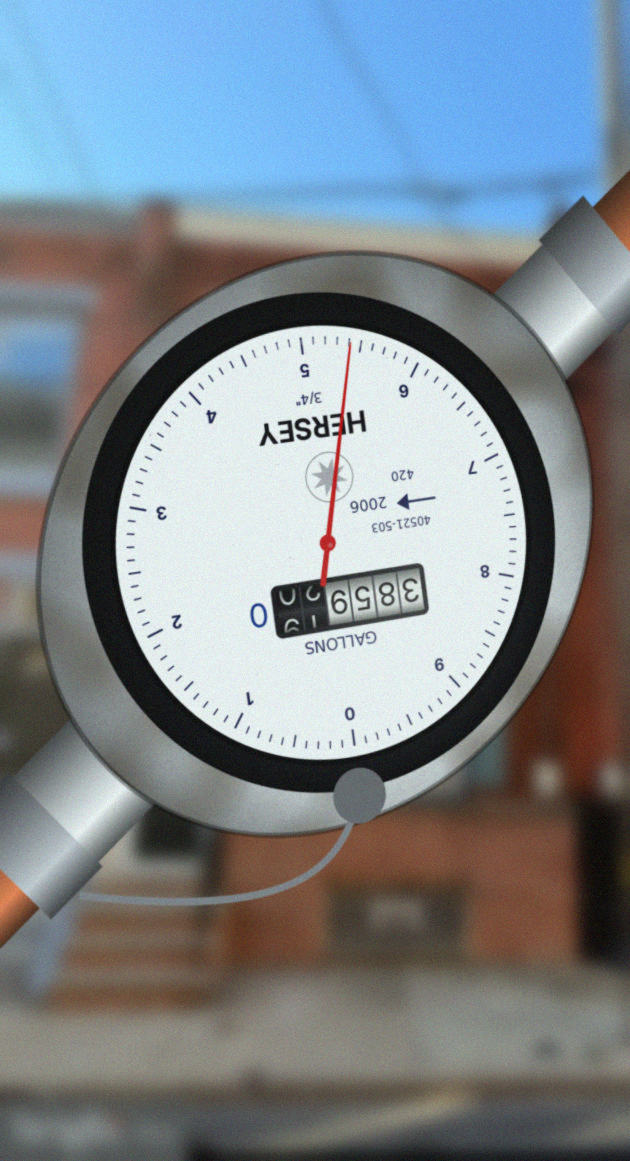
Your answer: 3859195.4,gal
